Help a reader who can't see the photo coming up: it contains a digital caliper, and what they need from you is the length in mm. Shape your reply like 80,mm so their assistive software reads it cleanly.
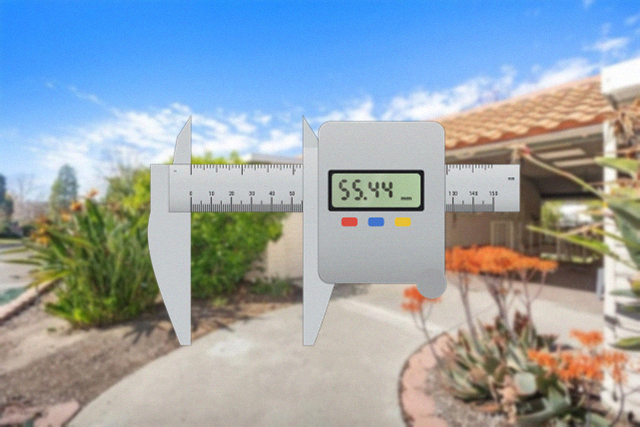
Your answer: 55.44,mm
